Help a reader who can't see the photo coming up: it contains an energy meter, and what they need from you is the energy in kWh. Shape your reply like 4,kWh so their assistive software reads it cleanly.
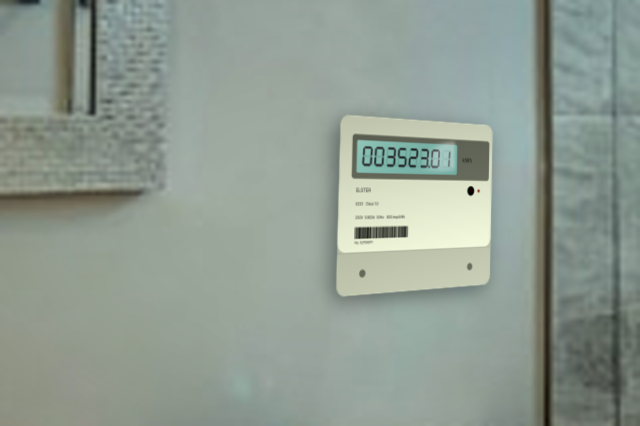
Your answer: 3523.01,kWh
